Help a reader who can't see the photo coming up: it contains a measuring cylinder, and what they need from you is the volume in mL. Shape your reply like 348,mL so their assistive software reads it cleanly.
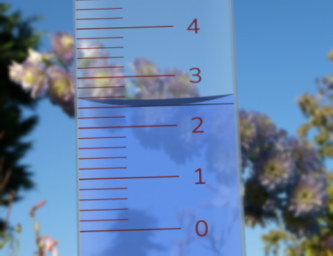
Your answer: 2.4,mL
